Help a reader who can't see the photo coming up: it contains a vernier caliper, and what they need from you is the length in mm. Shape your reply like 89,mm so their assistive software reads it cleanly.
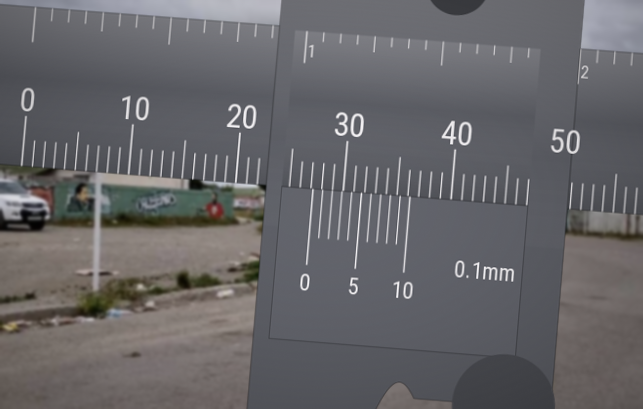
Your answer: 27.2,mm
